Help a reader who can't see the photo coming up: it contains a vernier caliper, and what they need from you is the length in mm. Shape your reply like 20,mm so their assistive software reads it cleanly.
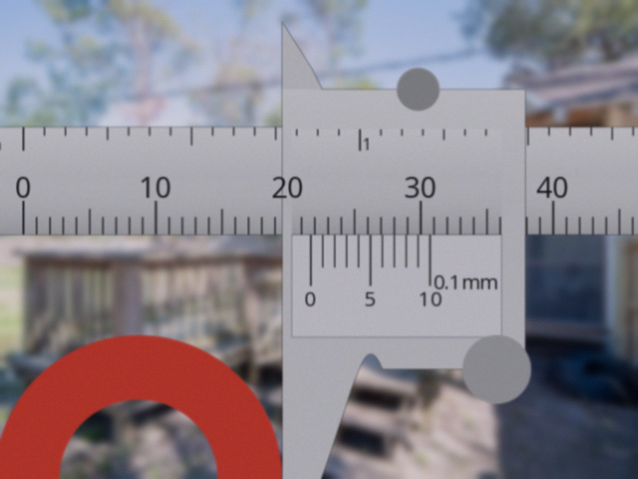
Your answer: 21.7,mm
